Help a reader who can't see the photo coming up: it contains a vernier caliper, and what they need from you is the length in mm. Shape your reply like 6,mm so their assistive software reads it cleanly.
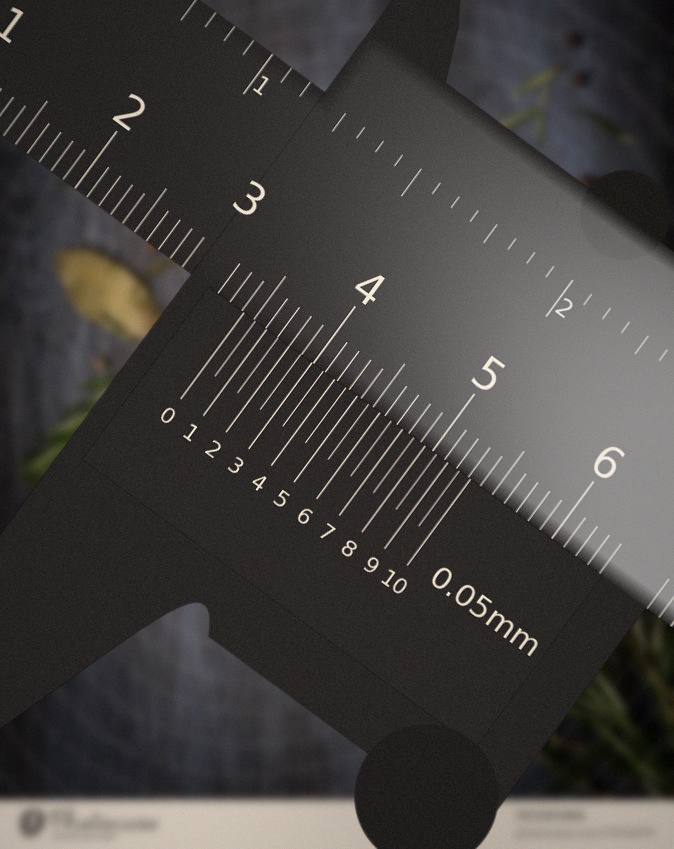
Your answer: 34.2,mm
